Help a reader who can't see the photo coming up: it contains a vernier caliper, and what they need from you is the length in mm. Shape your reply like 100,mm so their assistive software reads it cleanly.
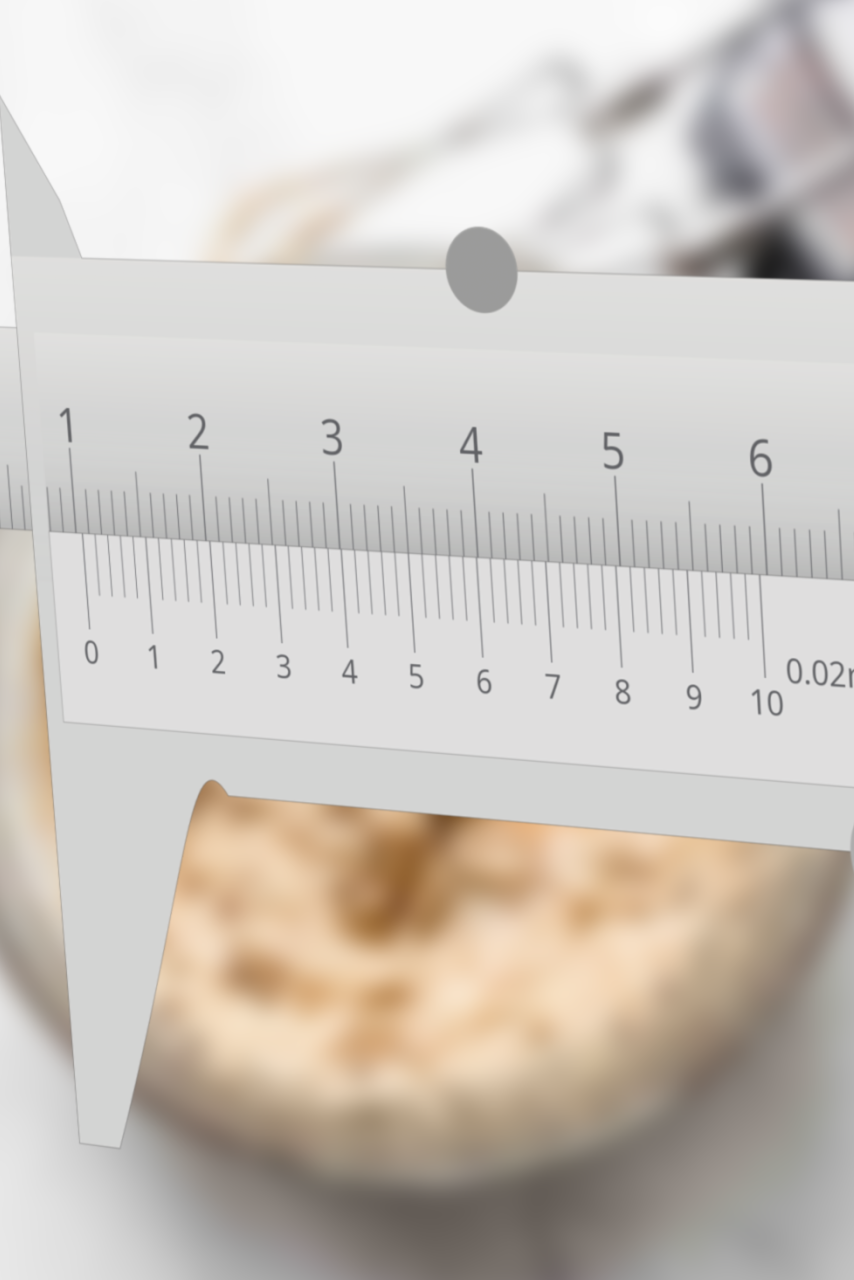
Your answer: 10.5,mm
